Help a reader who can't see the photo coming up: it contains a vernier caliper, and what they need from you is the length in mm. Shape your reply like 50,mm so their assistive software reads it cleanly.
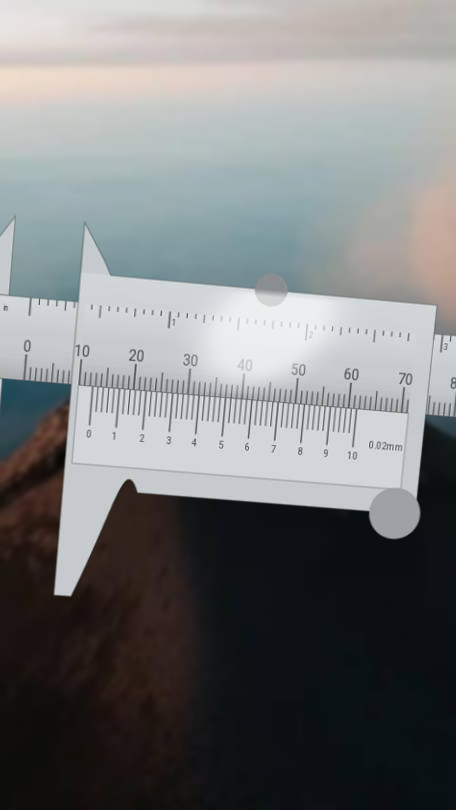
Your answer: 12.5,mm
